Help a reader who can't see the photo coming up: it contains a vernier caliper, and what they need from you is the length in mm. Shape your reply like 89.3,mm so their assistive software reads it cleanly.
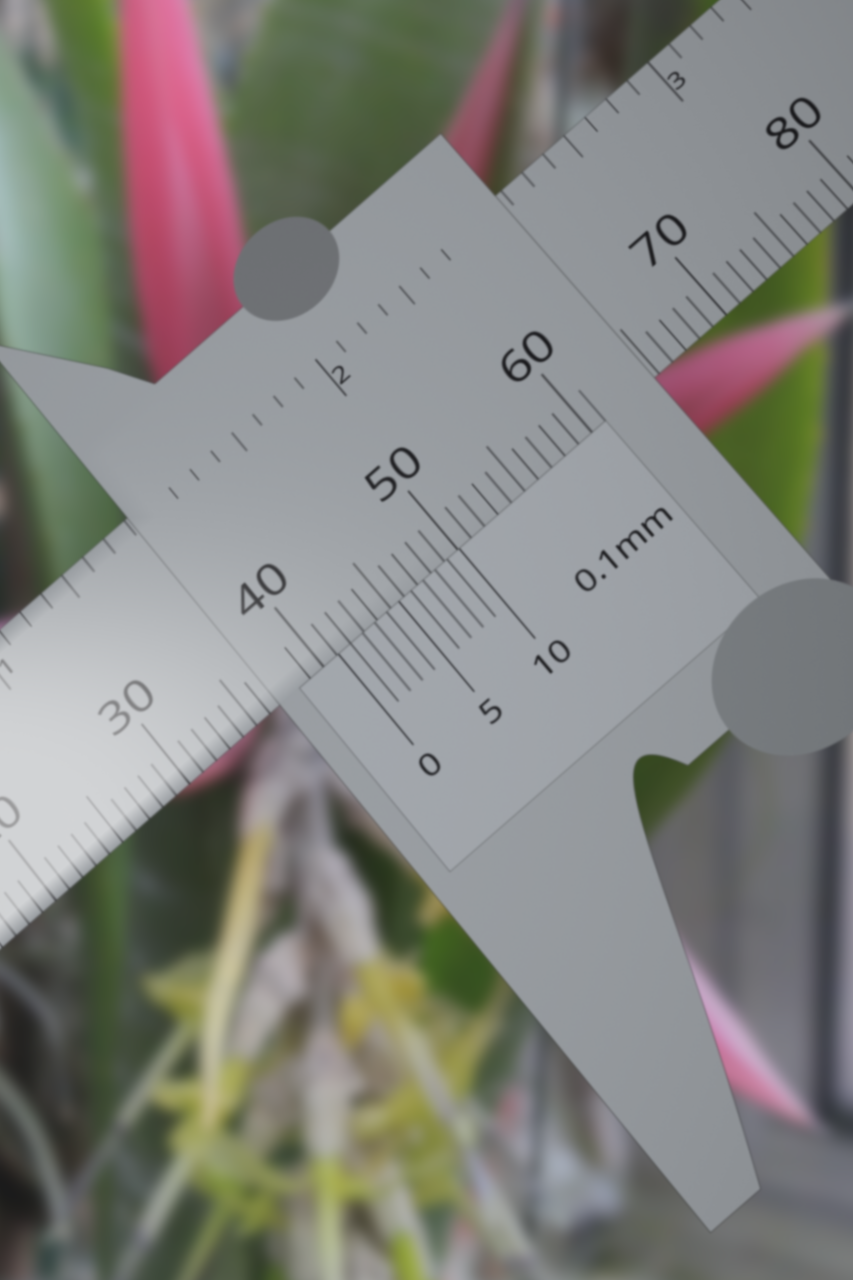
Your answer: 41.1,mm
